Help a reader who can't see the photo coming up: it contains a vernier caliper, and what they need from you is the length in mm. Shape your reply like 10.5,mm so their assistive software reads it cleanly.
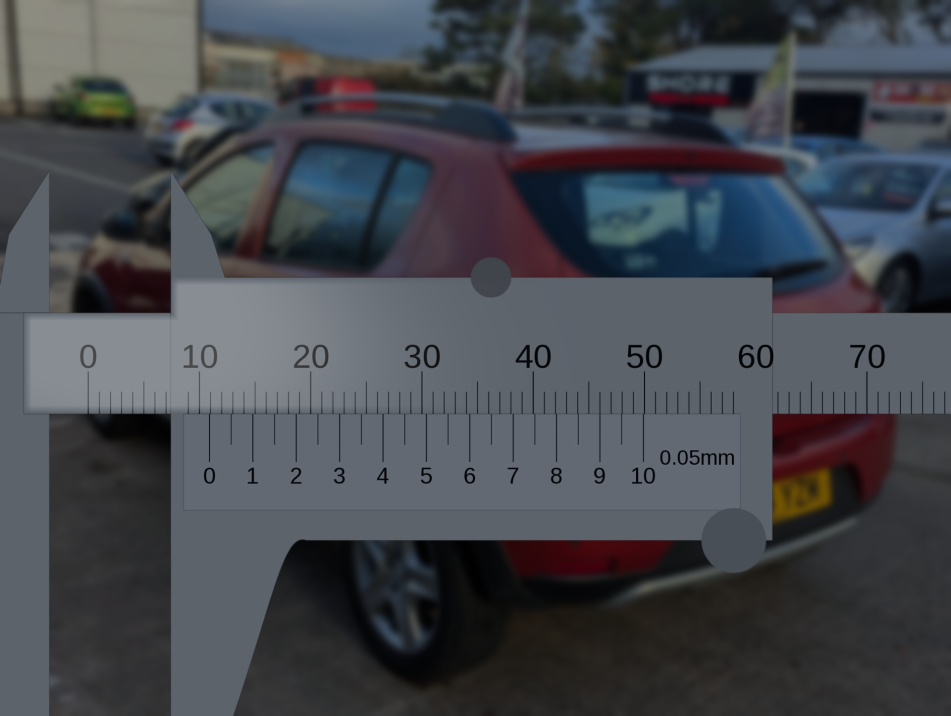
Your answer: 10.9,mm
